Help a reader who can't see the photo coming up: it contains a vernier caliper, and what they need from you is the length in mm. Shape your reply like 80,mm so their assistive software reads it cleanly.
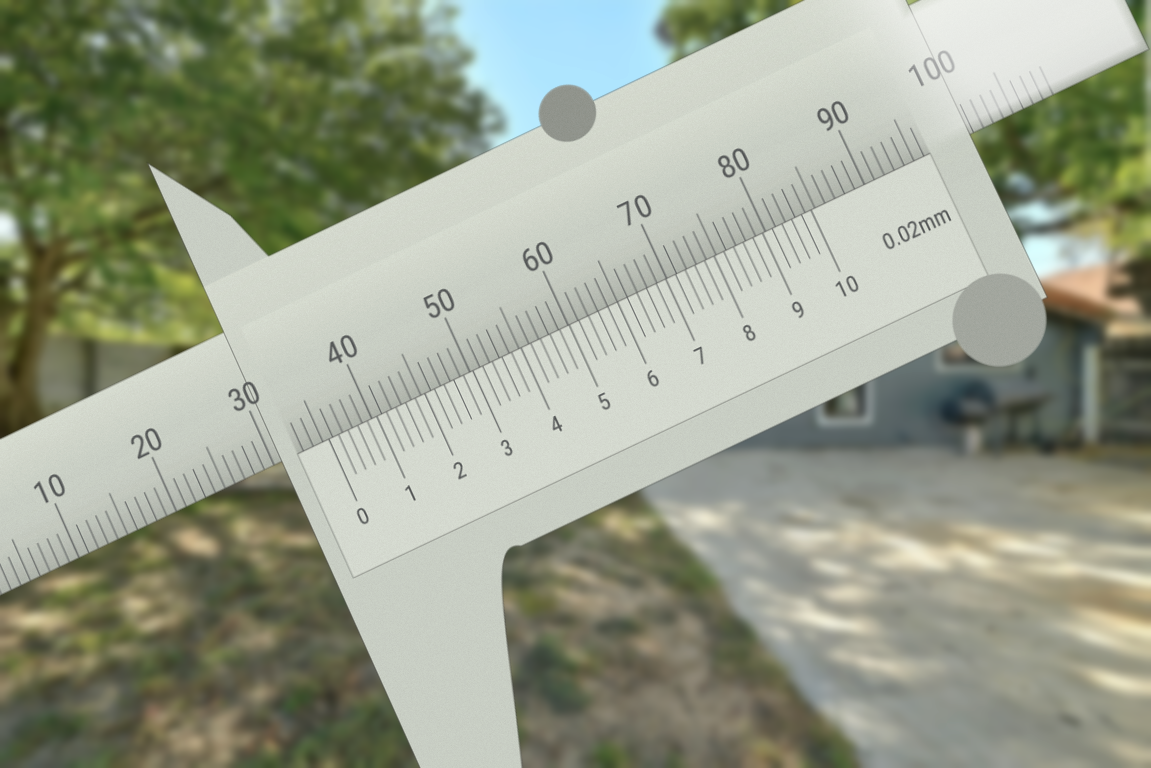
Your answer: 35.6,mm
